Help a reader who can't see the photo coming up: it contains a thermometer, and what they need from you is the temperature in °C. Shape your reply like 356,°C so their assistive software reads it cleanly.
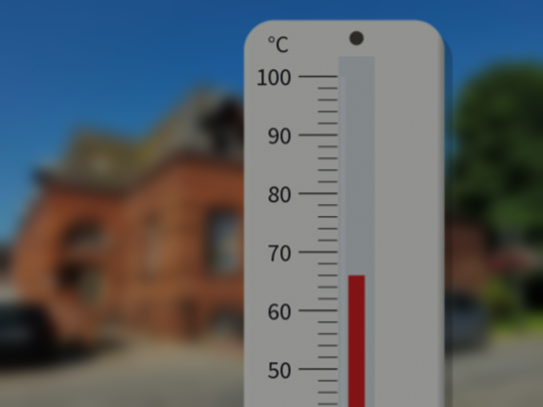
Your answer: 66,°C
